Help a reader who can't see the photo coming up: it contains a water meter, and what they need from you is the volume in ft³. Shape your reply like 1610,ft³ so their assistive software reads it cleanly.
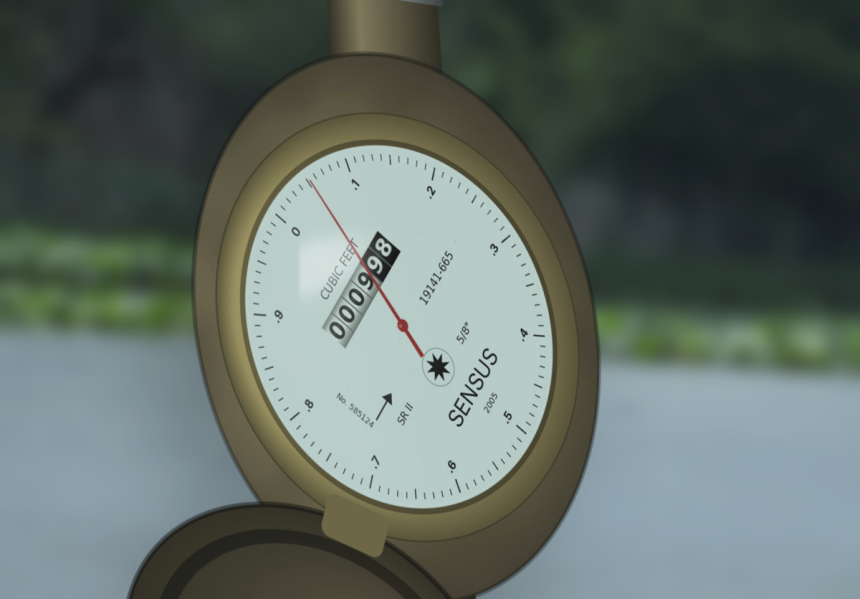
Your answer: 998.05,ft³
